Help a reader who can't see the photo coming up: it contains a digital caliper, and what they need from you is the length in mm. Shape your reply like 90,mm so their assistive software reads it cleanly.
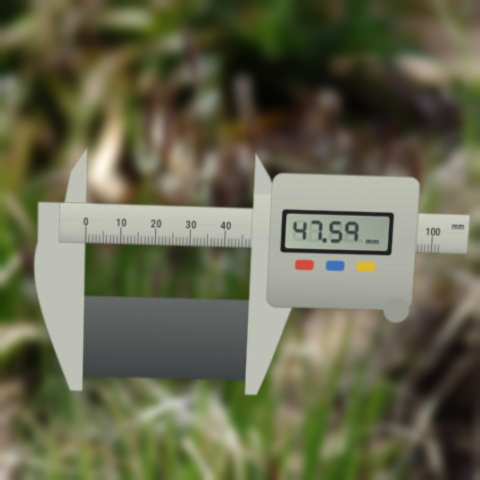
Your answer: 47.59,mm
